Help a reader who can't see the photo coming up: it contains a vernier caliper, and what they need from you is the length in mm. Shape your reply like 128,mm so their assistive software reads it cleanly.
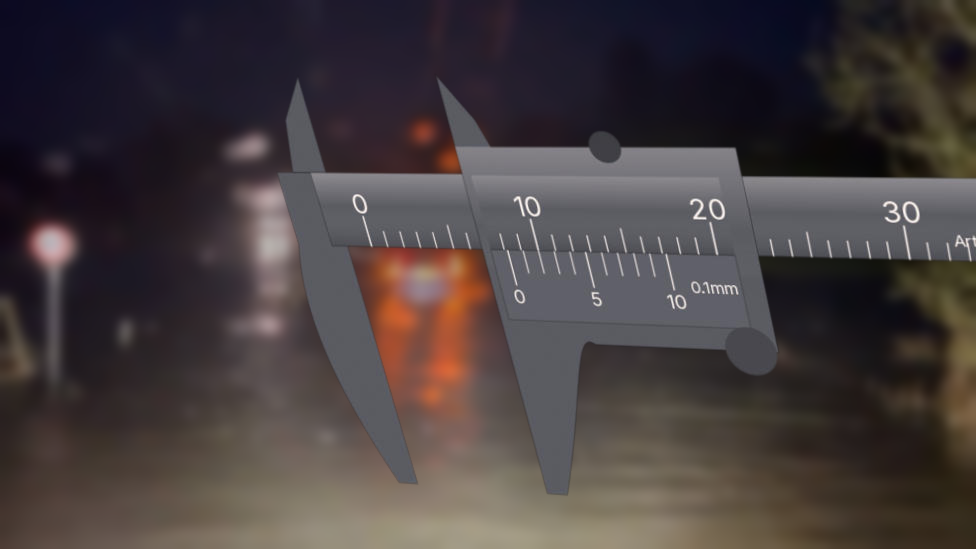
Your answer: 8.2,mm
